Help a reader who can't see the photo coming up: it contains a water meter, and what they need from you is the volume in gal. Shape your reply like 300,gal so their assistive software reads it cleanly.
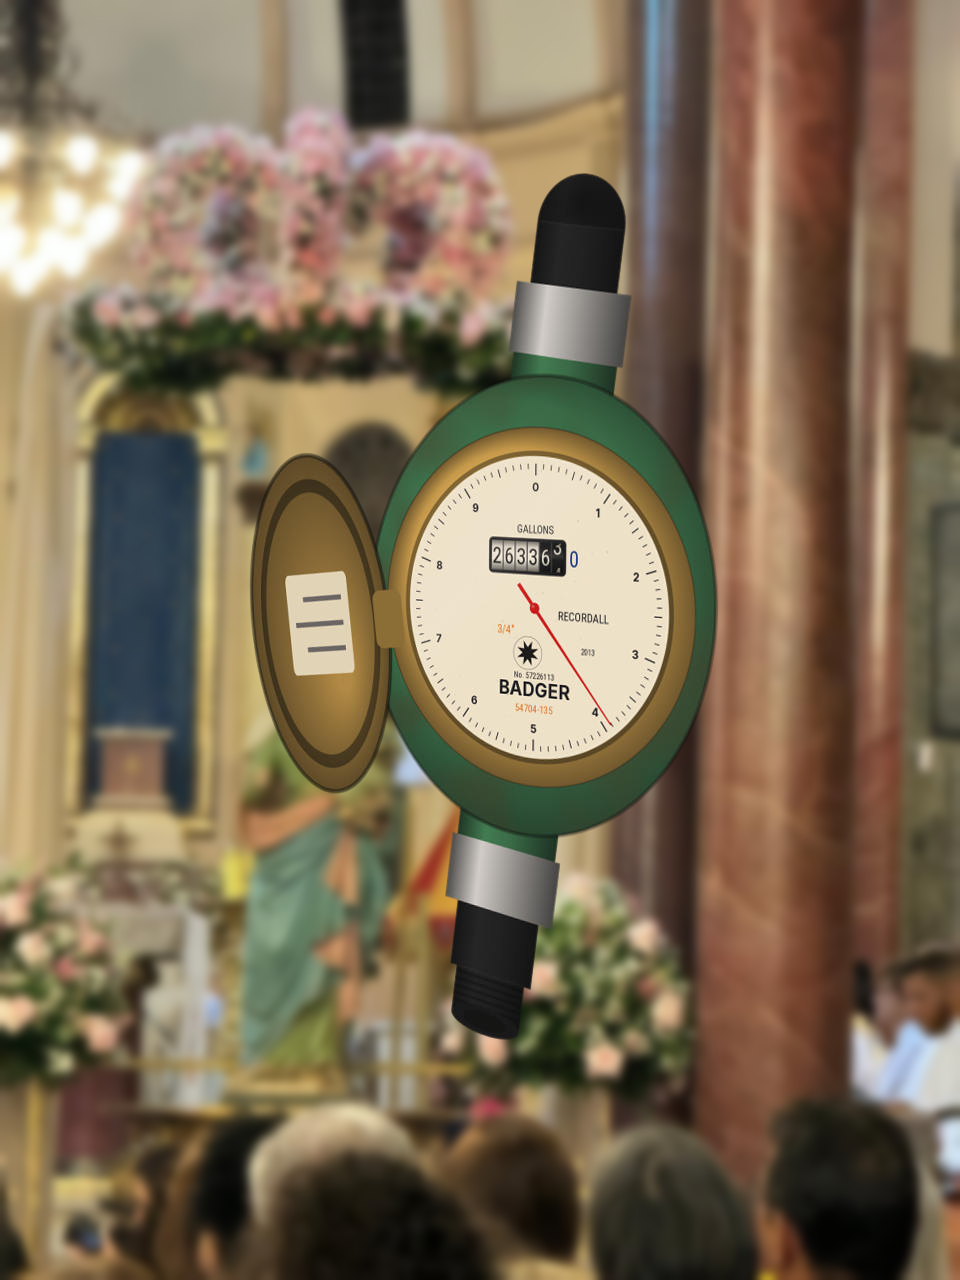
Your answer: 2633633.9,gal
